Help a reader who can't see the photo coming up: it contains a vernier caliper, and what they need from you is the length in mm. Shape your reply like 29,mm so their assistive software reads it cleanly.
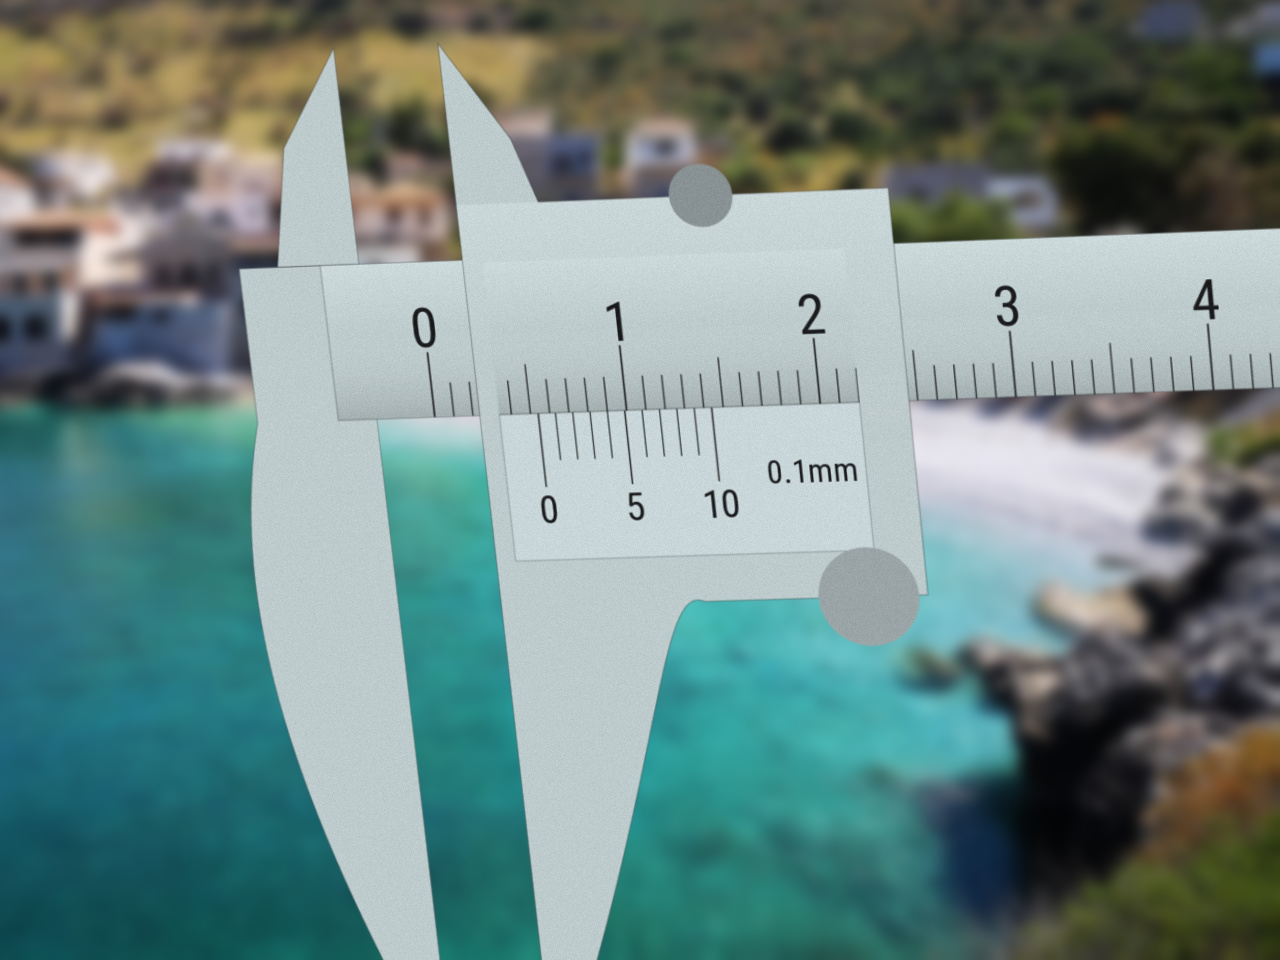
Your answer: 5.4,mm
